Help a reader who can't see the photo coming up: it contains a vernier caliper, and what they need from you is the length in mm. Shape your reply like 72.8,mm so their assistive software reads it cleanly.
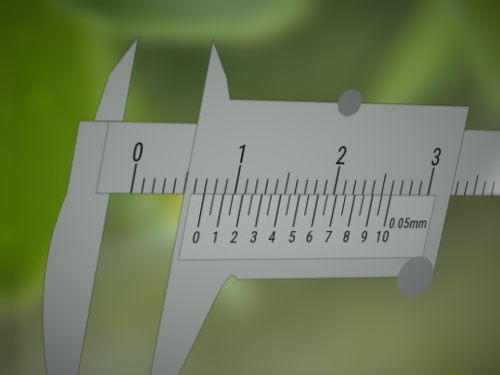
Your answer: 7.0,mm
